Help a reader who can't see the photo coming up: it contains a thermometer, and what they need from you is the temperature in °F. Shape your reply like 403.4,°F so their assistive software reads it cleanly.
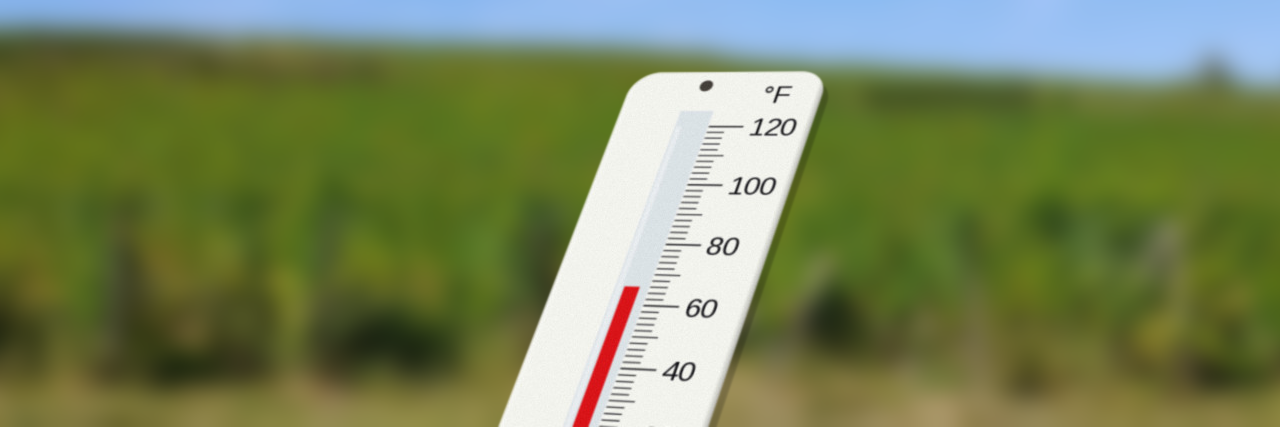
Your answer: 66,°F
